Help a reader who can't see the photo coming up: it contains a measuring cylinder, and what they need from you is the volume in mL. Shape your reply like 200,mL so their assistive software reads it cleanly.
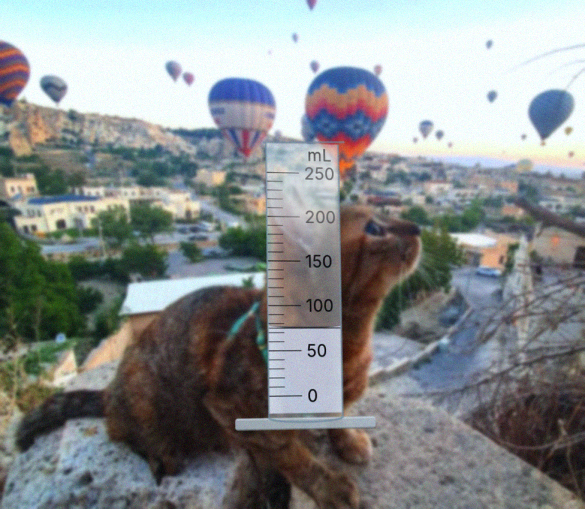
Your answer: 75,mL
